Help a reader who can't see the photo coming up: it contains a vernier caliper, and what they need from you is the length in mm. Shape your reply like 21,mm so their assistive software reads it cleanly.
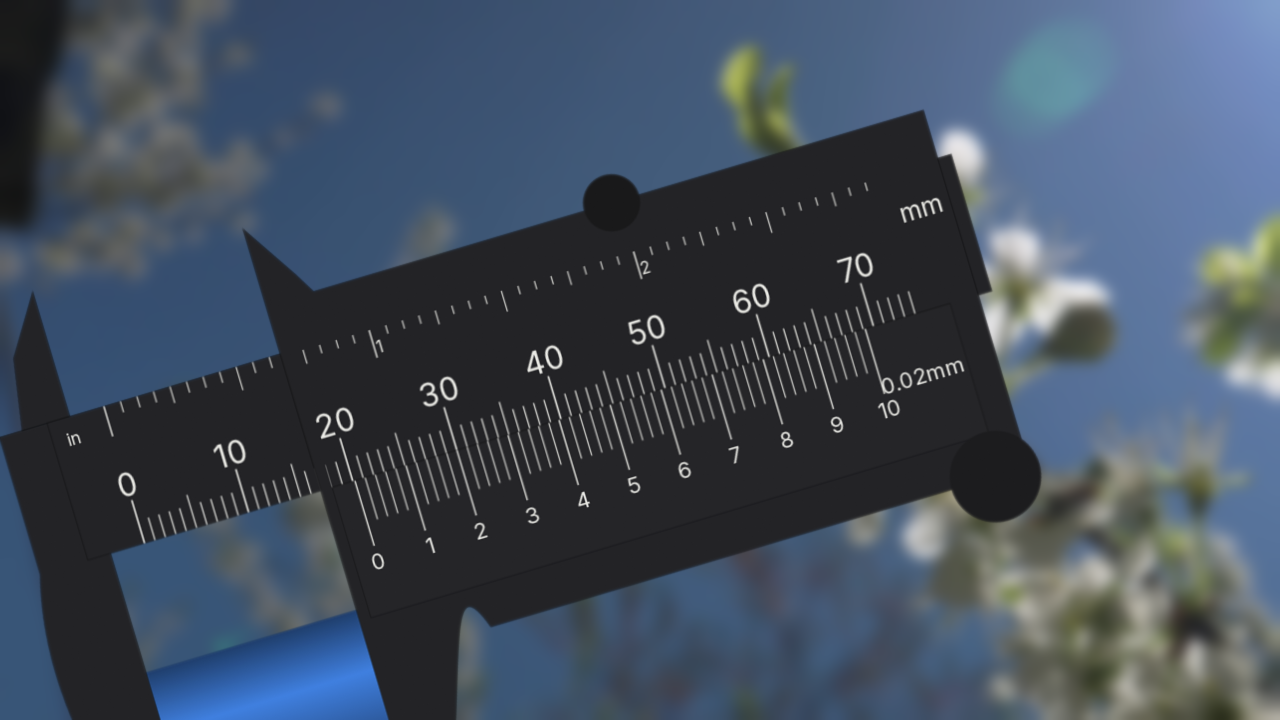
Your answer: 20.2,mm
